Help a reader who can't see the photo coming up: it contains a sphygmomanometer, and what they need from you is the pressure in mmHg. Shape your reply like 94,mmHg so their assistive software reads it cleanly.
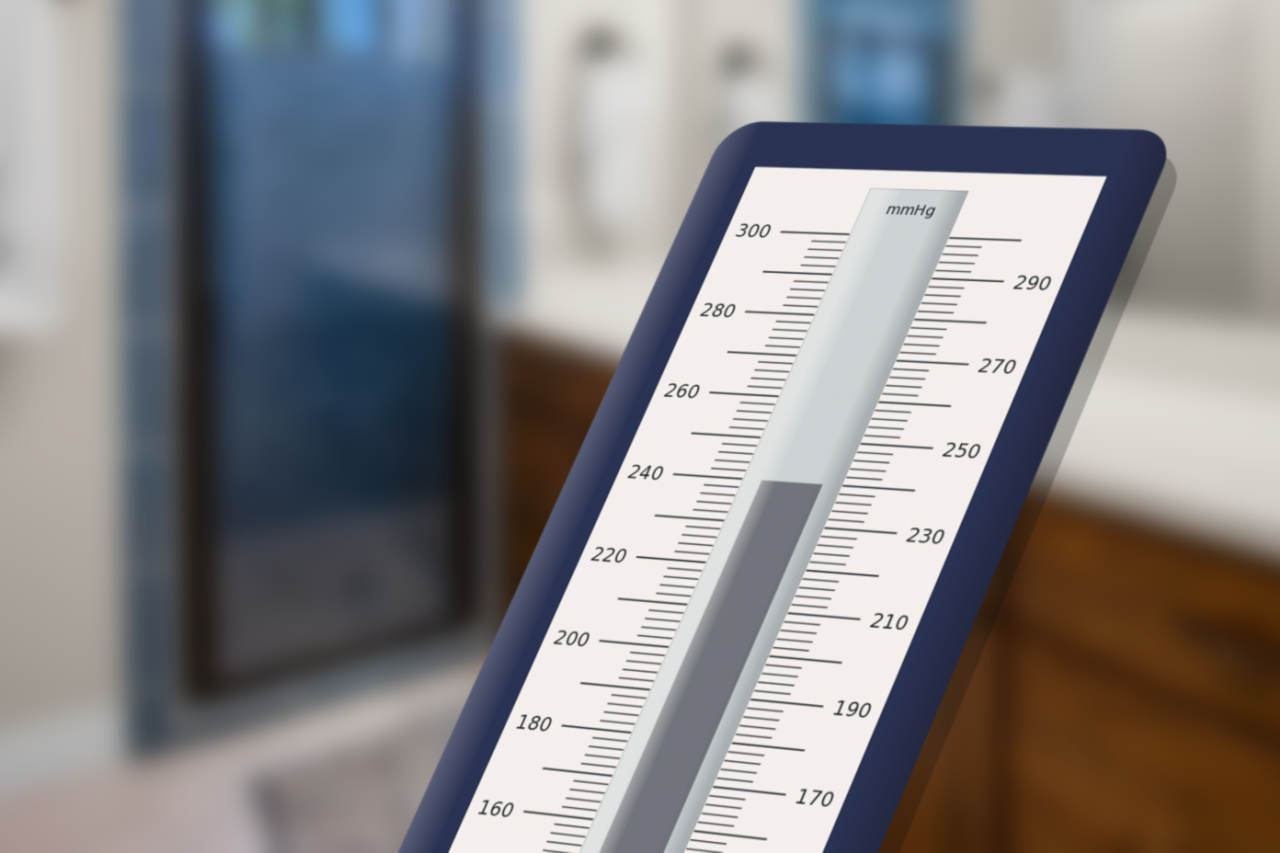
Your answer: 240,mmHg
